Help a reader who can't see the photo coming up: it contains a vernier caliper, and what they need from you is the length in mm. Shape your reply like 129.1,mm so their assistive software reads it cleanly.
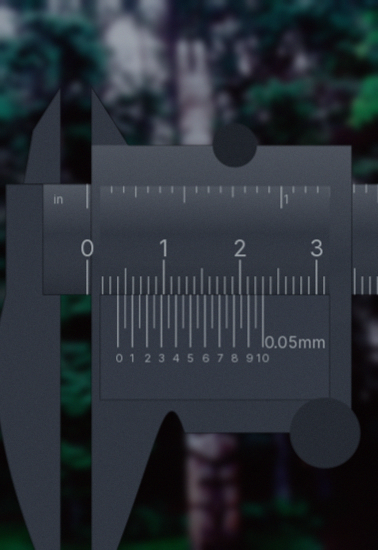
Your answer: 4.0,mm
